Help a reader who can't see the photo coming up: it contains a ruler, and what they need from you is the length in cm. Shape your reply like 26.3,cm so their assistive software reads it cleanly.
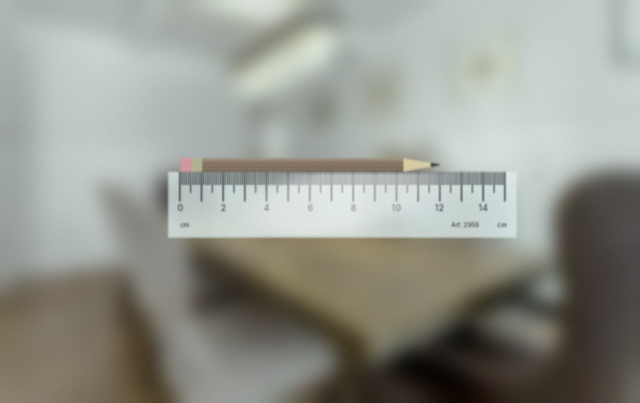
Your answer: 12,cm
